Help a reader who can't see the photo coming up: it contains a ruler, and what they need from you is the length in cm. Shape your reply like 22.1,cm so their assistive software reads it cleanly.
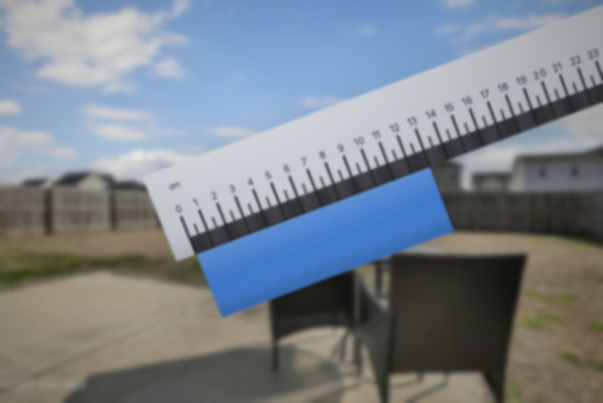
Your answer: 13,cm
